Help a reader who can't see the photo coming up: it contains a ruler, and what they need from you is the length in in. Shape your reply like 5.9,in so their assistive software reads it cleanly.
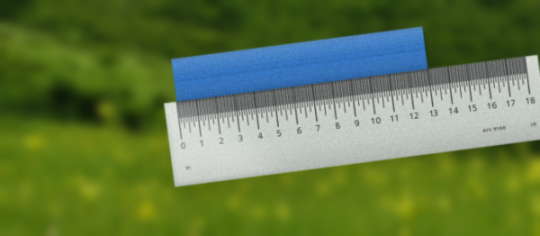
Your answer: 13,in
